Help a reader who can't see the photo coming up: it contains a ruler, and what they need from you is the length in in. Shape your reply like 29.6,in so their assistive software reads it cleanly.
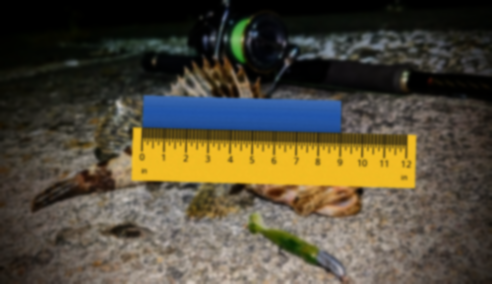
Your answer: 9,in
